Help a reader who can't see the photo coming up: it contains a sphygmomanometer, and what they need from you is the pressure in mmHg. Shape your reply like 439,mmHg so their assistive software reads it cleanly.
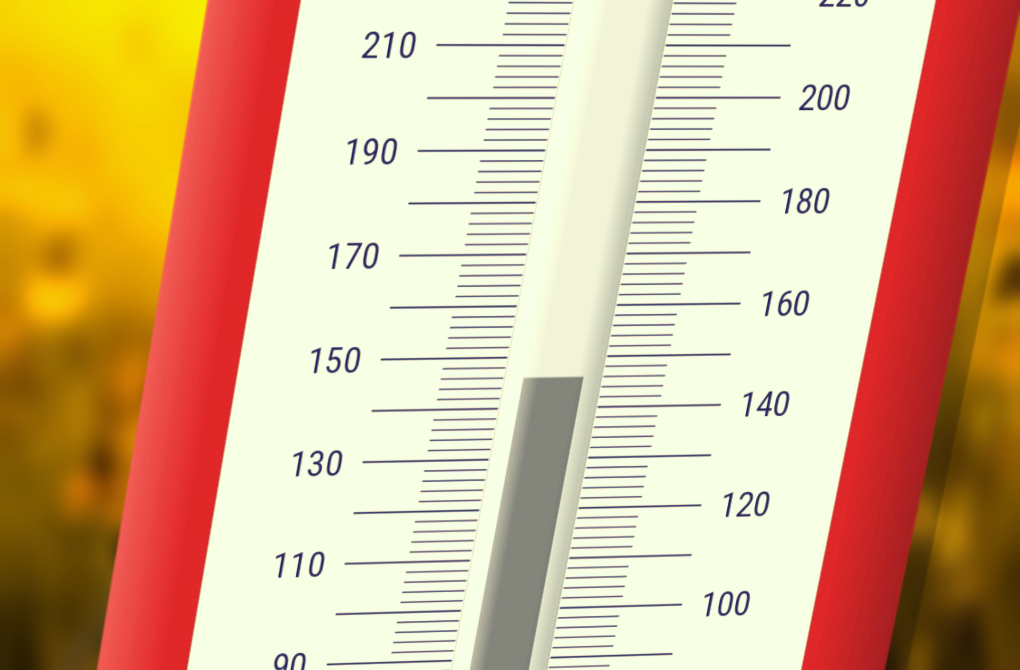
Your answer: 146,mmHg
